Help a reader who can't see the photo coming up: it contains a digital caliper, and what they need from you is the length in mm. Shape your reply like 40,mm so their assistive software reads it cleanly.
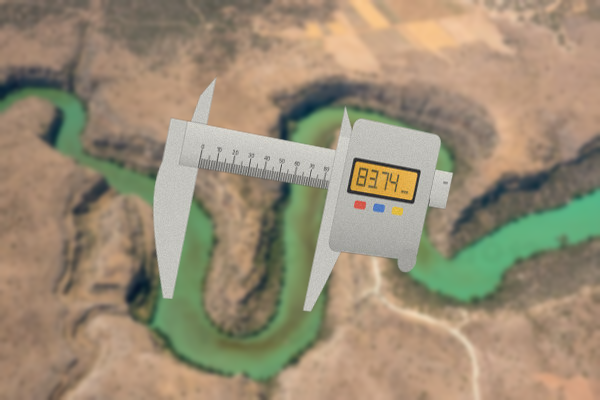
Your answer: 83.74,mm
